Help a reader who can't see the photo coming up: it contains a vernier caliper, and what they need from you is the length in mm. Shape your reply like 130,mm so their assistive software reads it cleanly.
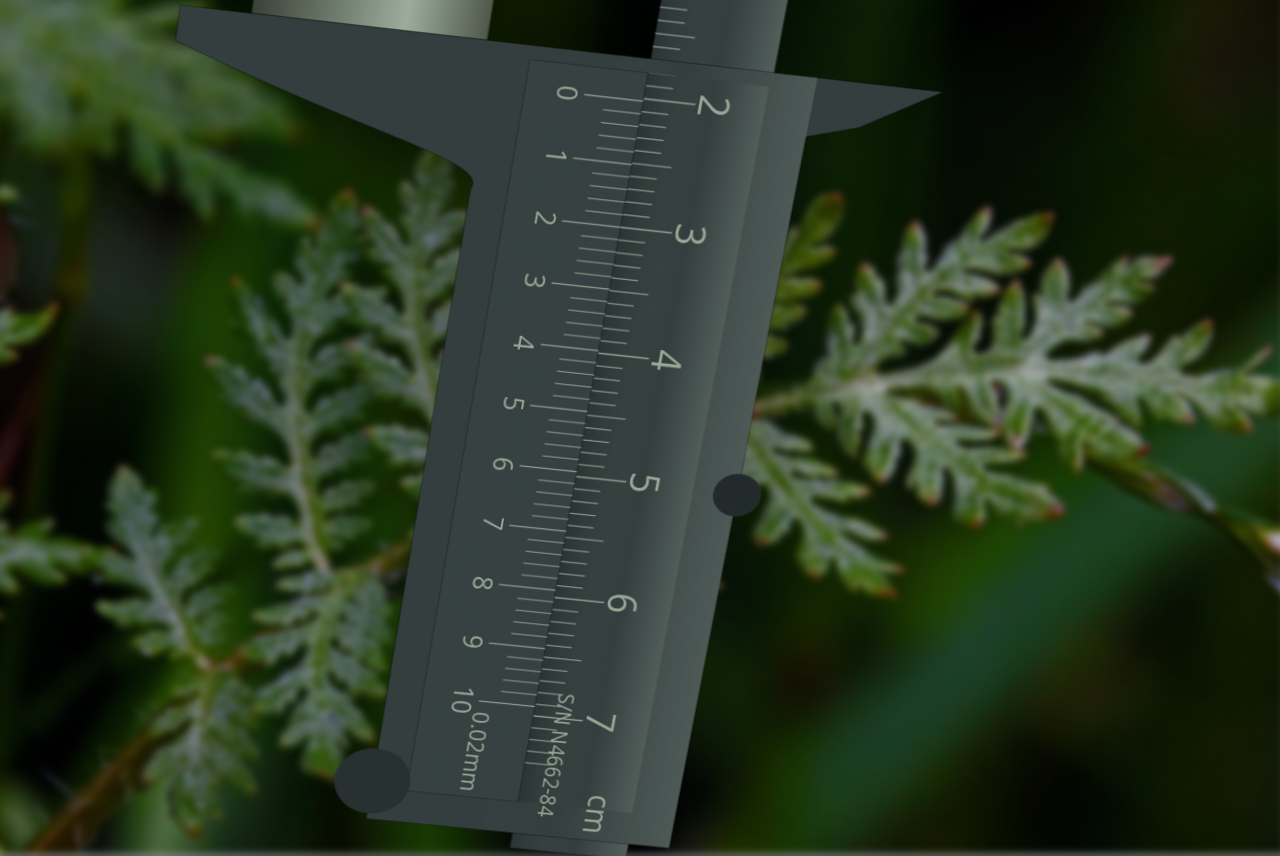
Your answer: 20.2,mm
